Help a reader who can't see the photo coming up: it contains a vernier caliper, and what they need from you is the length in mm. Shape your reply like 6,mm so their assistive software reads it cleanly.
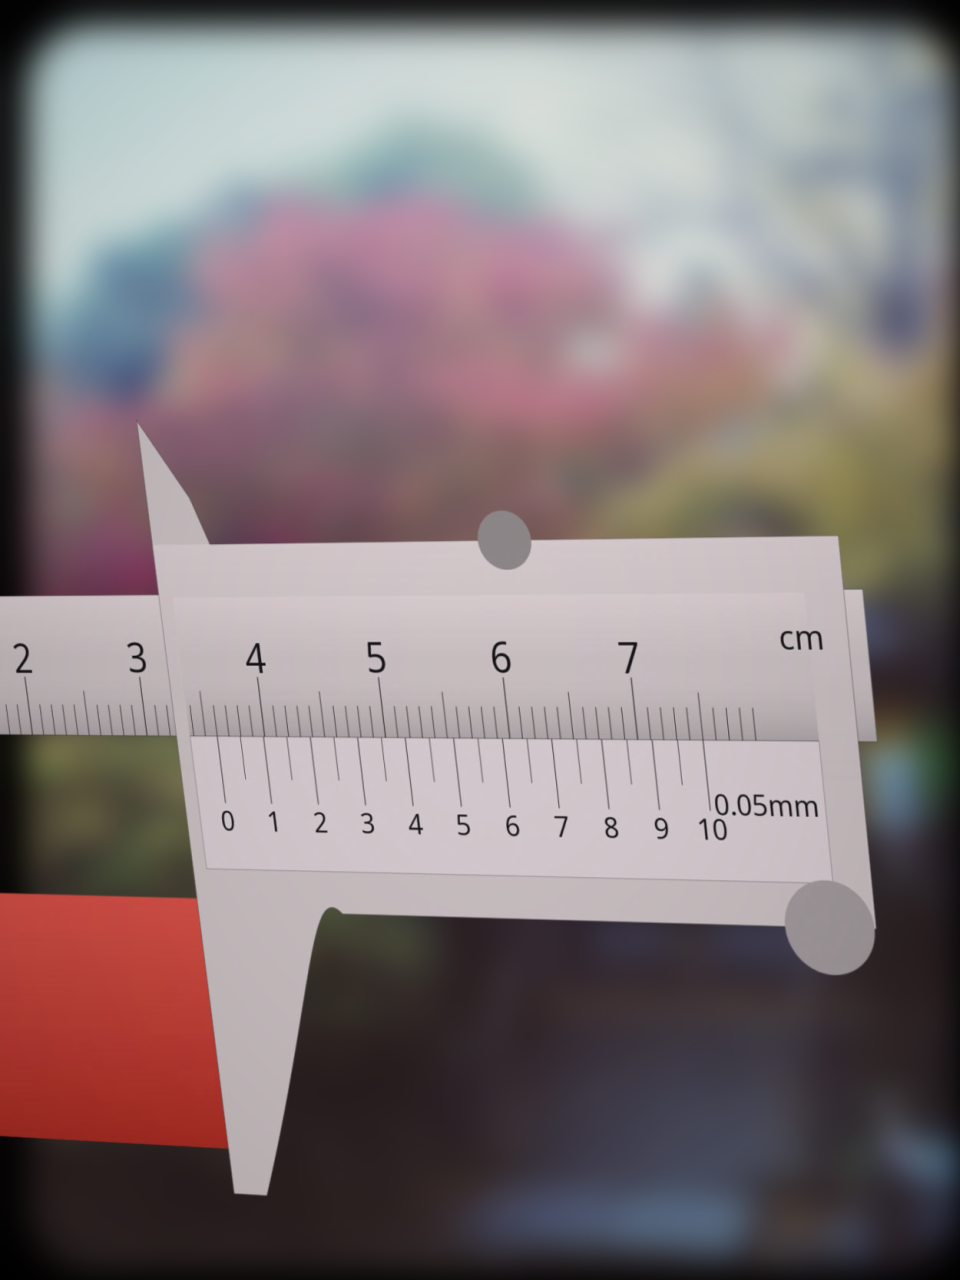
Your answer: 36.0,mm
